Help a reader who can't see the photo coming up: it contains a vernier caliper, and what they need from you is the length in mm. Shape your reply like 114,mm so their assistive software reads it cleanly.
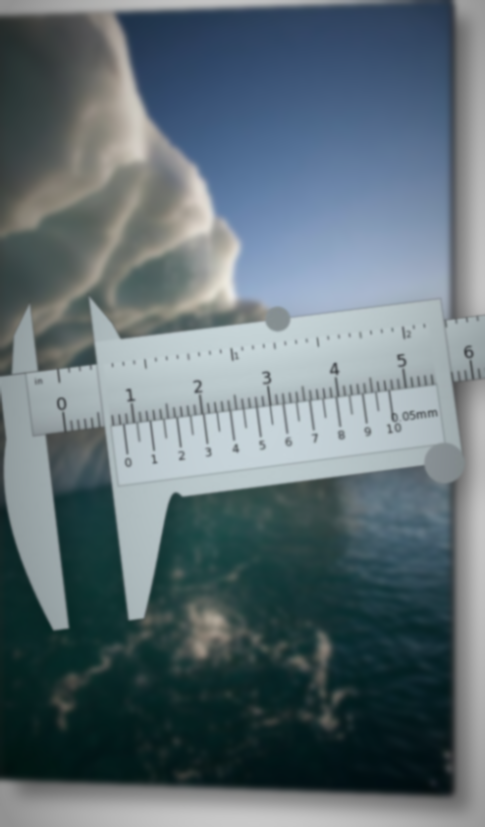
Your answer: 8.5,mm
